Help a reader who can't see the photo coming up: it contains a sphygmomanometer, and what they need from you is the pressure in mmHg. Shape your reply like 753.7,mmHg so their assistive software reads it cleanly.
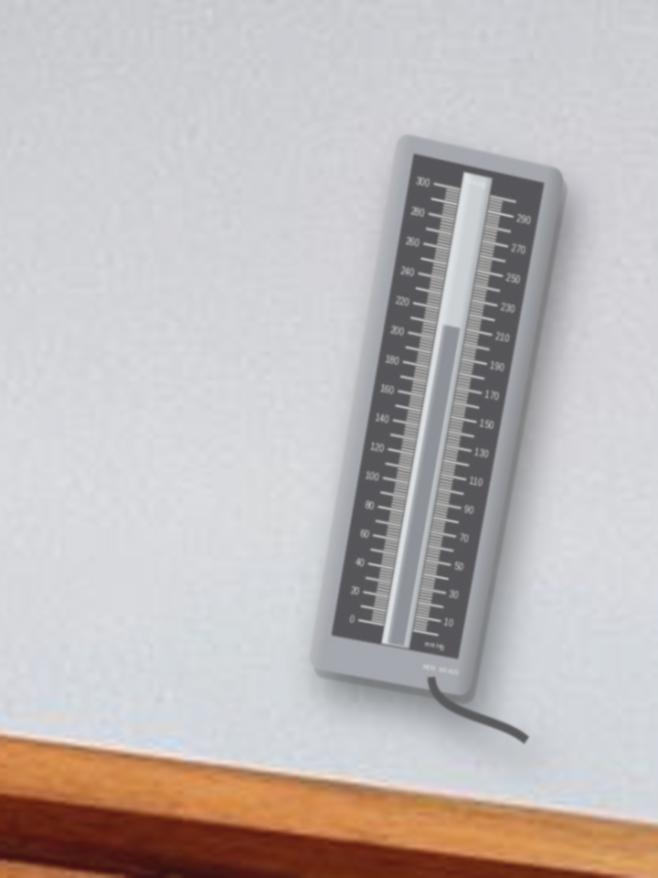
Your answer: 210,mmHg
